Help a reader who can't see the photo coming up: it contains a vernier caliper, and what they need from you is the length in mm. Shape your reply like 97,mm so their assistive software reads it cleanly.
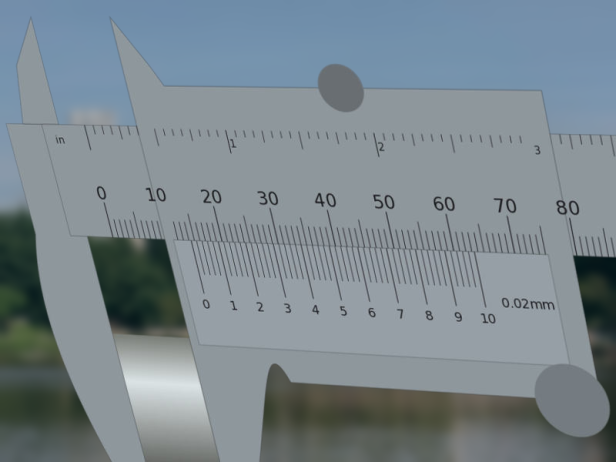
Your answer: 14.4,mm
